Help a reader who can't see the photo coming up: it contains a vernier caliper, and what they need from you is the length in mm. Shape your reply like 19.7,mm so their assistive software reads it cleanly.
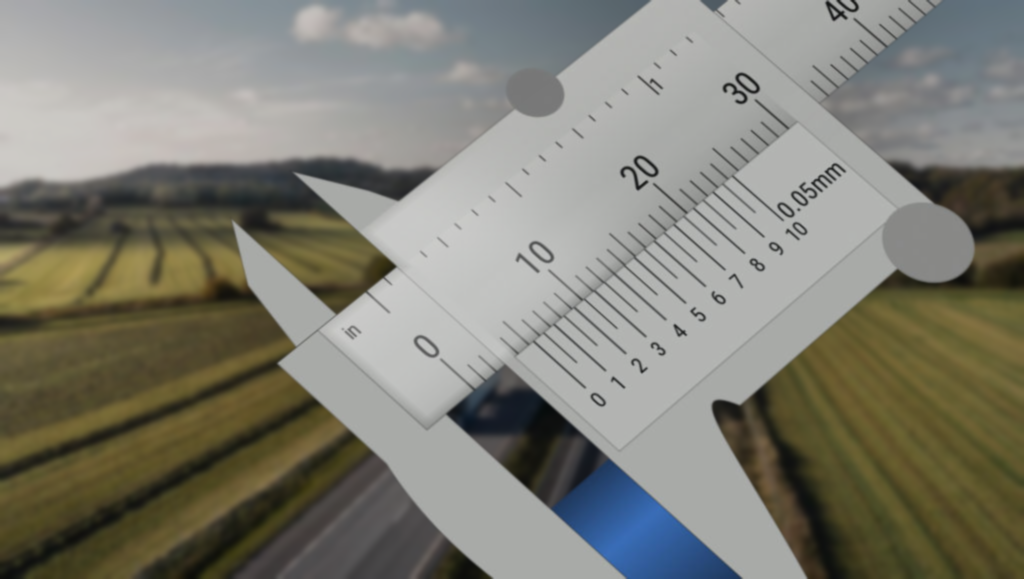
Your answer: 5.4,mm
